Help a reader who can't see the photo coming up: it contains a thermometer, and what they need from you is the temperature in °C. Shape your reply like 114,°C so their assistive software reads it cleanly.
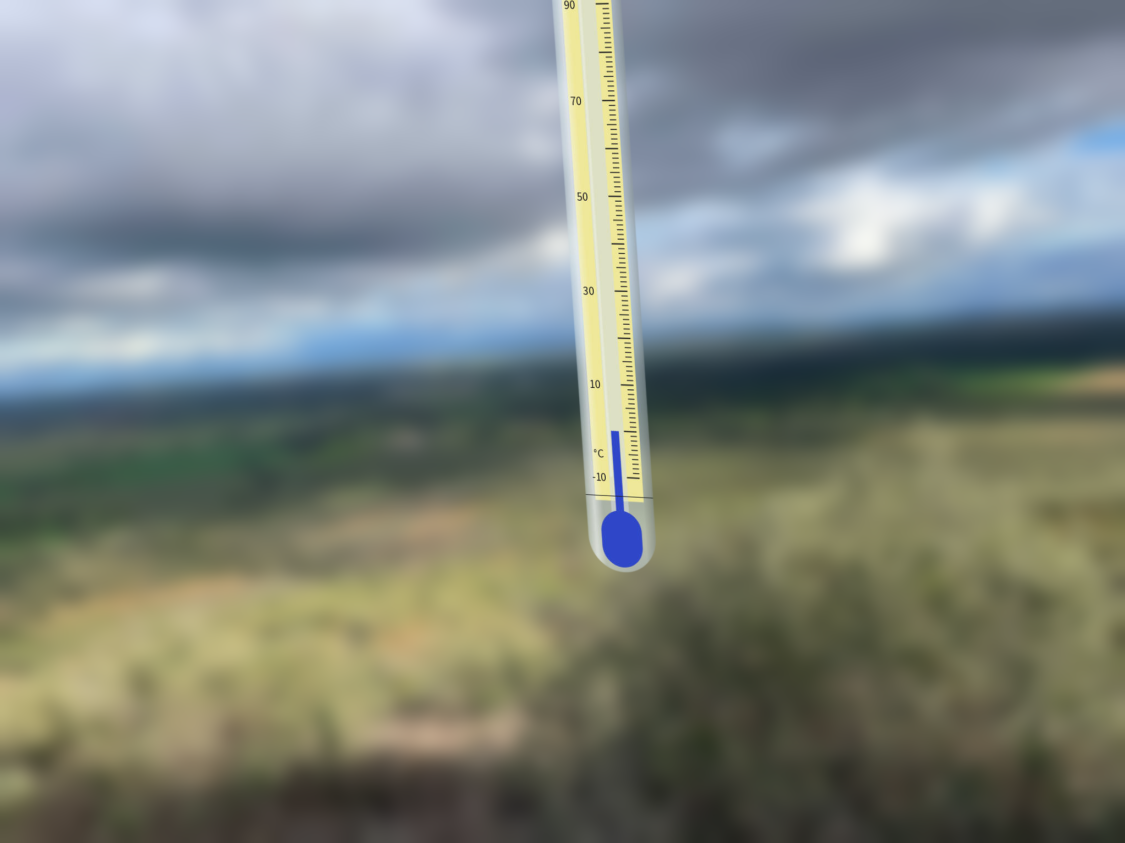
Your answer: 0,°C
